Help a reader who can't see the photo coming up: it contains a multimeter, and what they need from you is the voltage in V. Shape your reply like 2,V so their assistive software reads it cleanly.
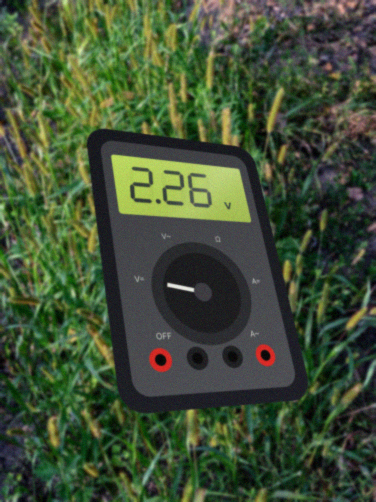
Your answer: 2.26,V
